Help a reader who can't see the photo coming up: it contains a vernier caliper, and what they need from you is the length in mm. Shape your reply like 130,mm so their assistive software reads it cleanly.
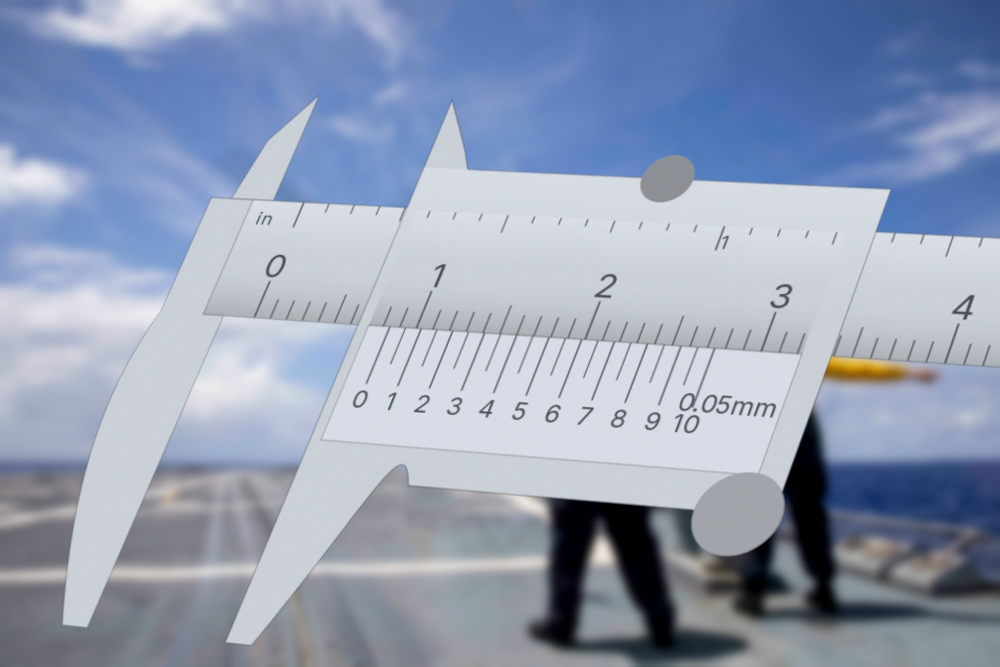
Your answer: 8.4,mm
